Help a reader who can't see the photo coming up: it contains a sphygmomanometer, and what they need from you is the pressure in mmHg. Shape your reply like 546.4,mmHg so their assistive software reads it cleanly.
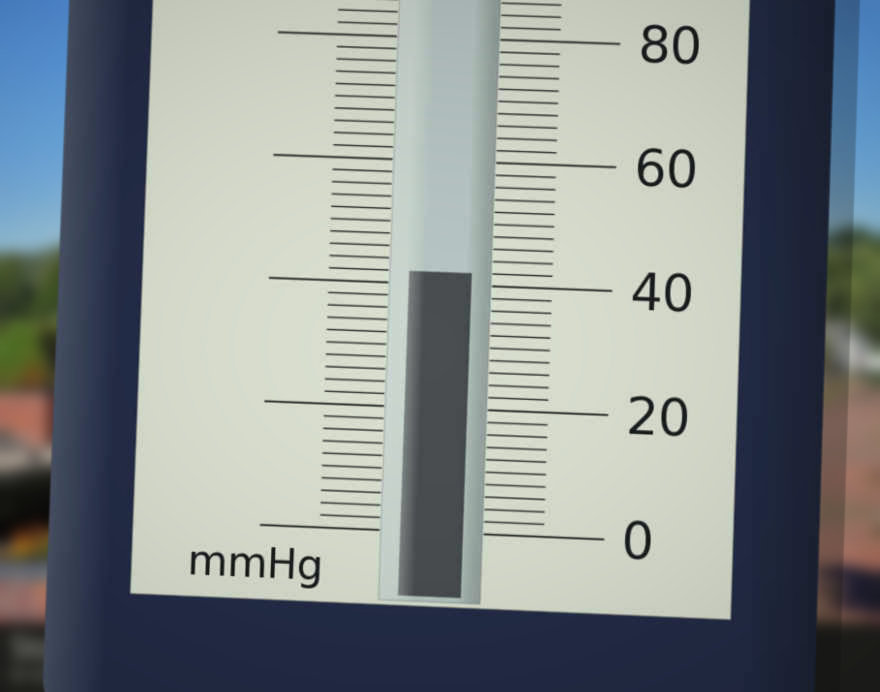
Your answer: 42,mmHg
